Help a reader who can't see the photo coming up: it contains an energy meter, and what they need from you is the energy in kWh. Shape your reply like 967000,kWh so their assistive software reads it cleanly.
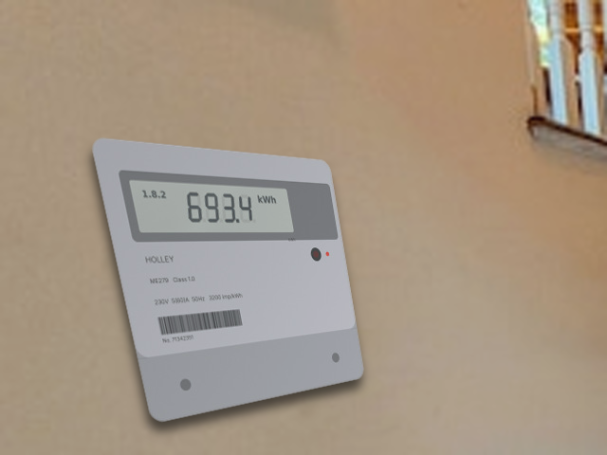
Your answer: 693.4,kWh
